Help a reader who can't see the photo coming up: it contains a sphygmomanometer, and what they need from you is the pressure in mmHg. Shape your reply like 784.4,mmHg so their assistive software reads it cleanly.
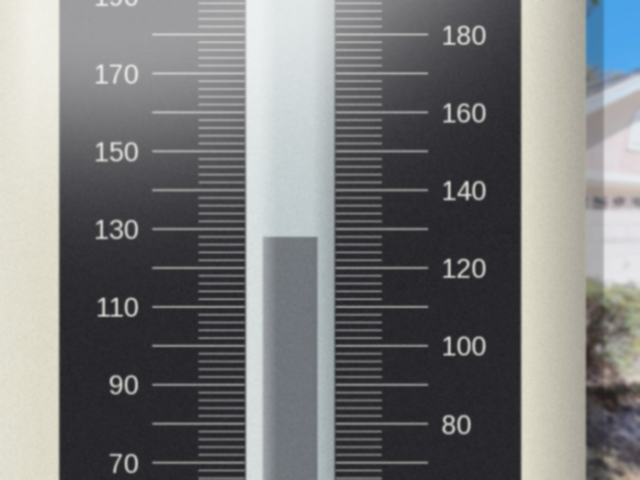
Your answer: 128,mmHg
